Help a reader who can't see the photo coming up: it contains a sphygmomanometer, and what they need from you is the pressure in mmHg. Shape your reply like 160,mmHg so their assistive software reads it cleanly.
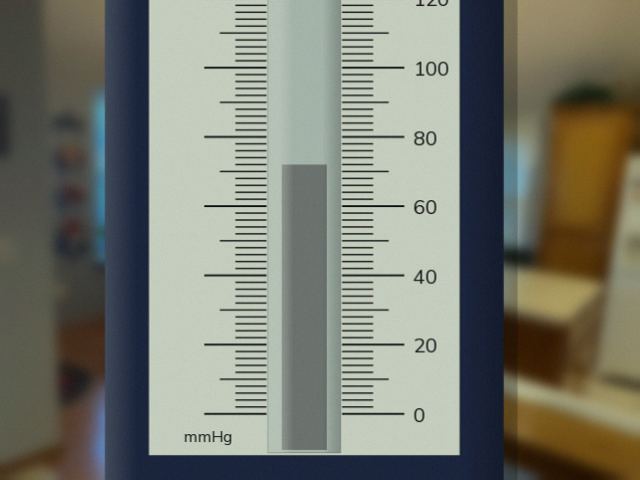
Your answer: 72,mmHg
